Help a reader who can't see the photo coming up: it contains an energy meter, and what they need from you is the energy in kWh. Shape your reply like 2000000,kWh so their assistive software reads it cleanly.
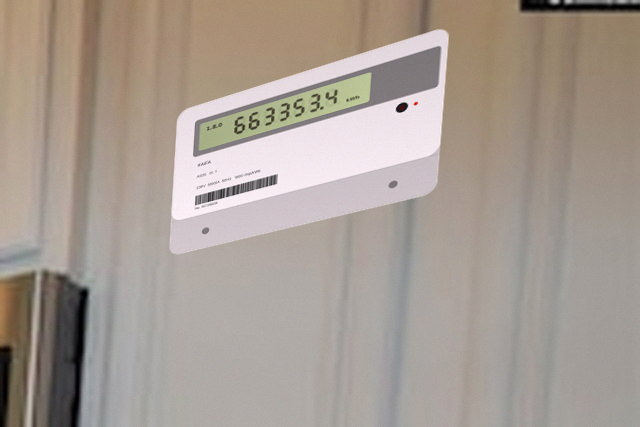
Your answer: 663353.4,kWh
